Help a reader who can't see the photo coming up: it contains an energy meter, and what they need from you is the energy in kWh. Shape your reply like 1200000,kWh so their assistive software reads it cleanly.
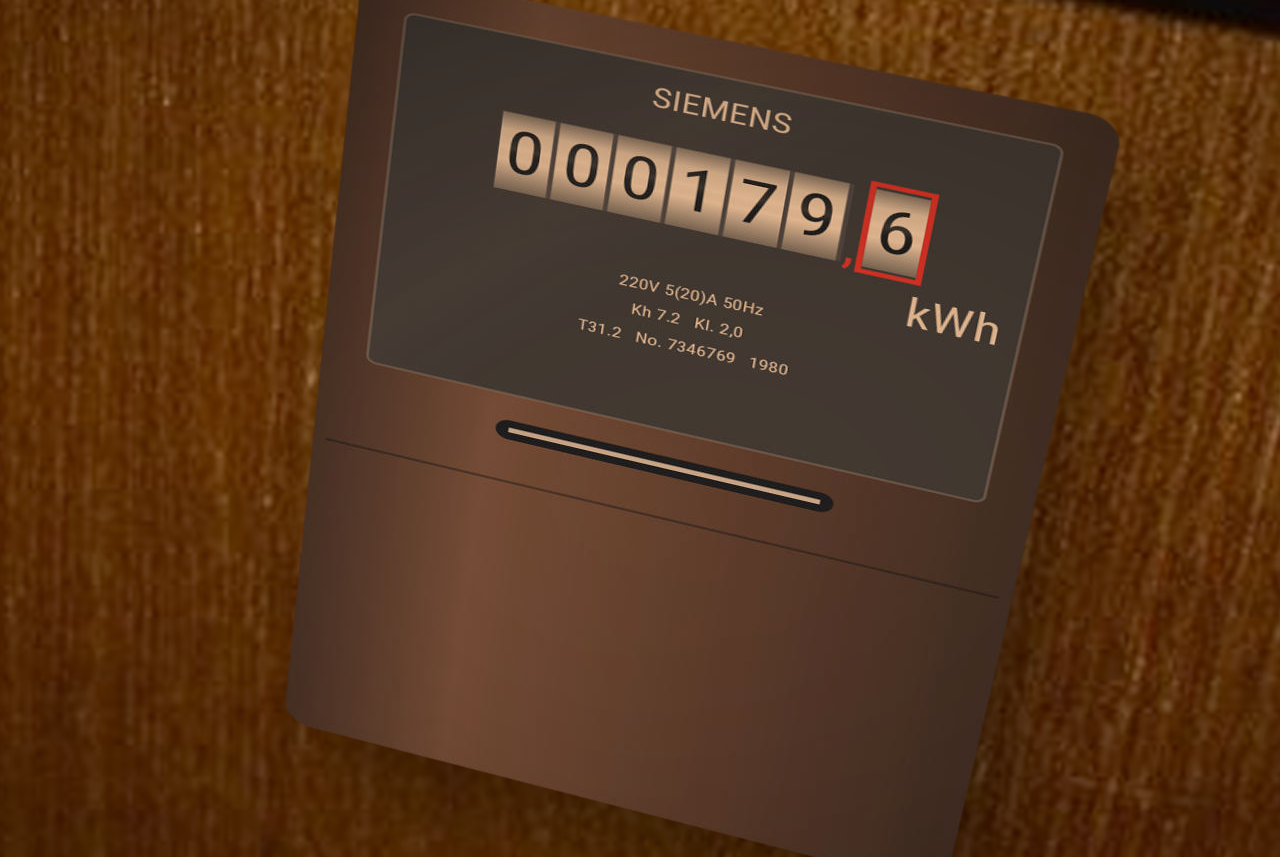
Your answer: 179.6,kWh
